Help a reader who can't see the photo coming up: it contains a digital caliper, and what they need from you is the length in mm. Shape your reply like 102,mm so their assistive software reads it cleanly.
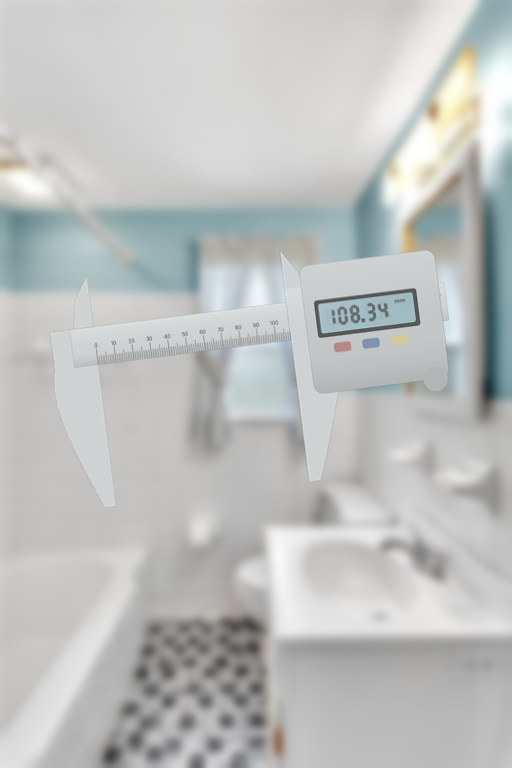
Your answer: 108.34,mm
